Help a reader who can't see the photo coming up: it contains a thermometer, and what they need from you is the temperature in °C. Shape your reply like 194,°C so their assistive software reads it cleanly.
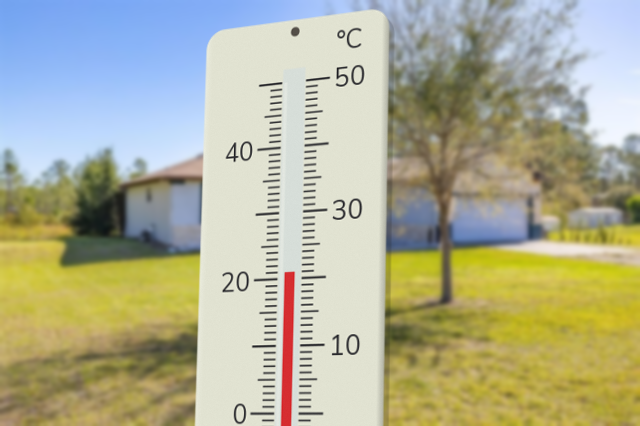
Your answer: 21,°C
